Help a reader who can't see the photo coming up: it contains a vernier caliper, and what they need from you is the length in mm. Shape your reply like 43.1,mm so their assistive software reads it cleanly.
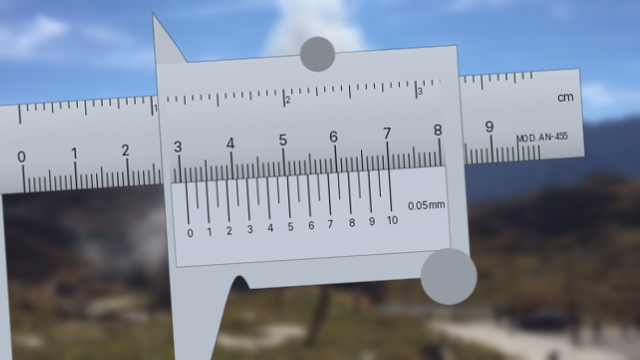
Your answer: 31.0,mm
